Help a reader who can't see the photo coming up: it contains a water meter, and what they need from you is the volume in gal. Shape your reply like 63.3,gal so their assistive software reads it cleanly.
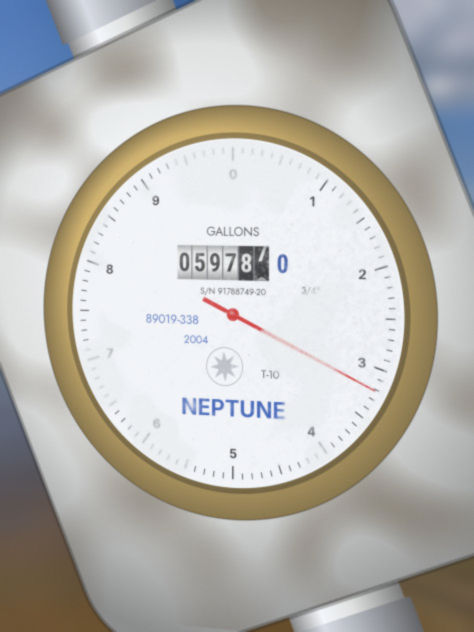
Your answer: 597873.2,gal
